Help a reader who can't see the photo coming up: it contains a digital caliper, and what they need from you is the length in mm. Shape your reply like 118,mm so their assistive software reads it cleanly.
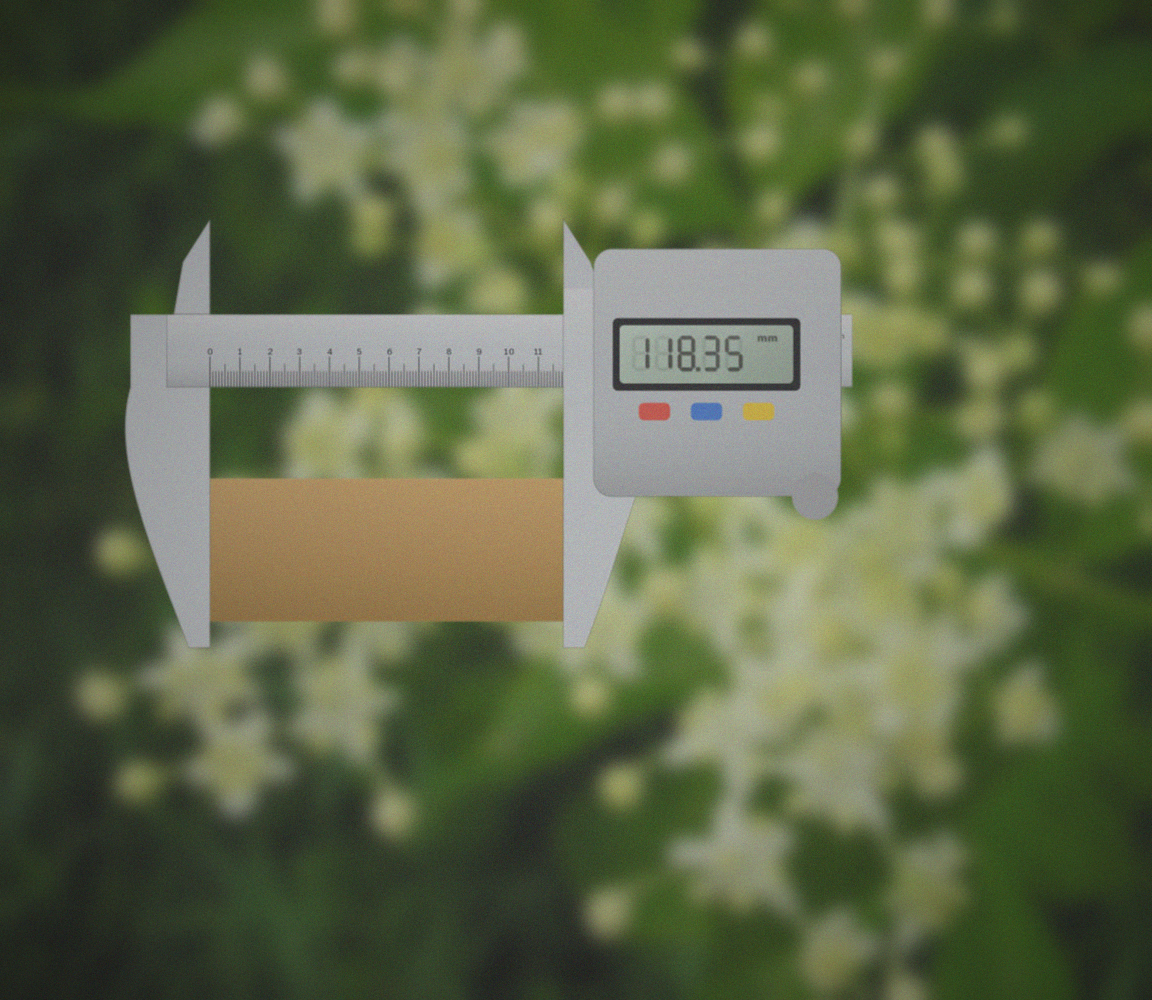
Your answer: 118.35,mm
